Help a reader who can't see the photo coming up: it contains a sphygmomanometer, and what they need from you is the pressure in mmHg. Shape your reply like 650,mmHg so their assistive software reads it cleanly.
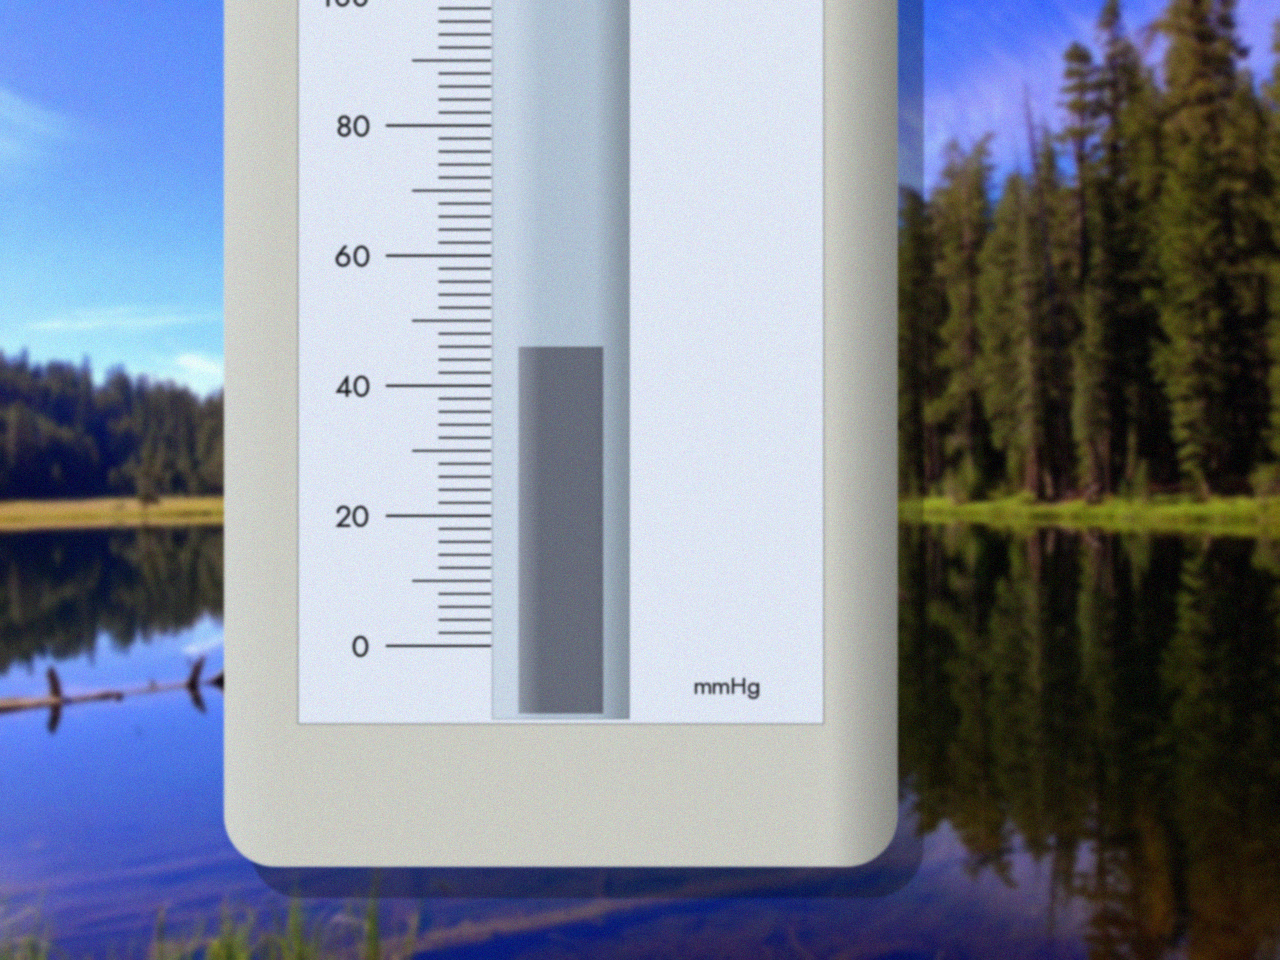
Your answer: 46,mmHg
